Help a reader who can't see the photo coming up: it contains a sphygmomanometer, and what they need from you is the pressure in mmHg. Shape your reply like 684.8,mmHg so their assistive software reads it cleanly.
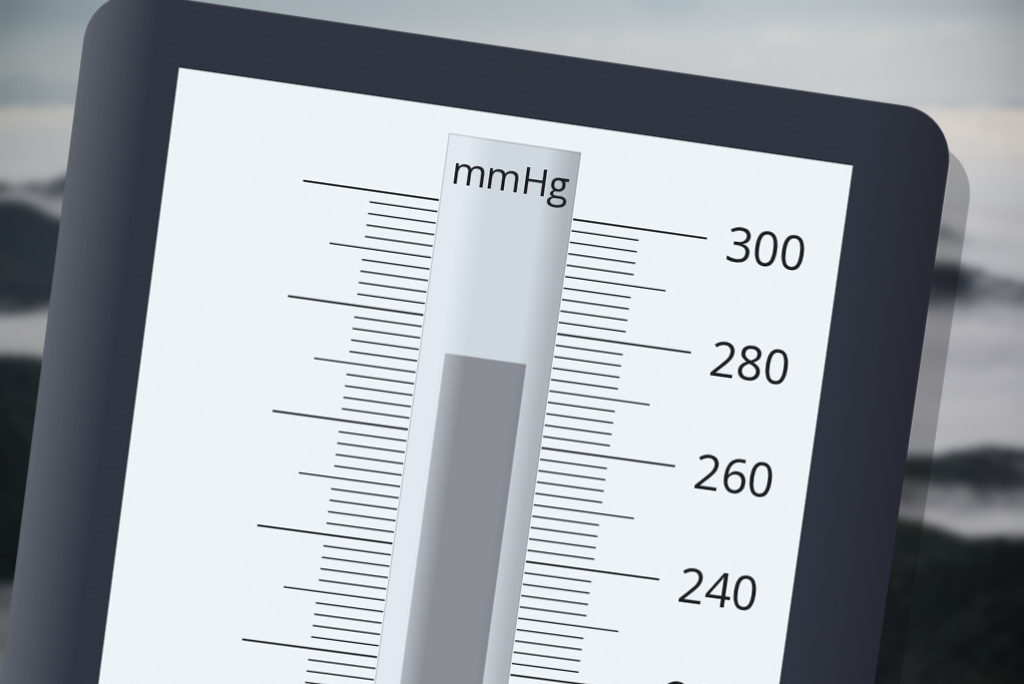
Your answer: 274,mmHg
